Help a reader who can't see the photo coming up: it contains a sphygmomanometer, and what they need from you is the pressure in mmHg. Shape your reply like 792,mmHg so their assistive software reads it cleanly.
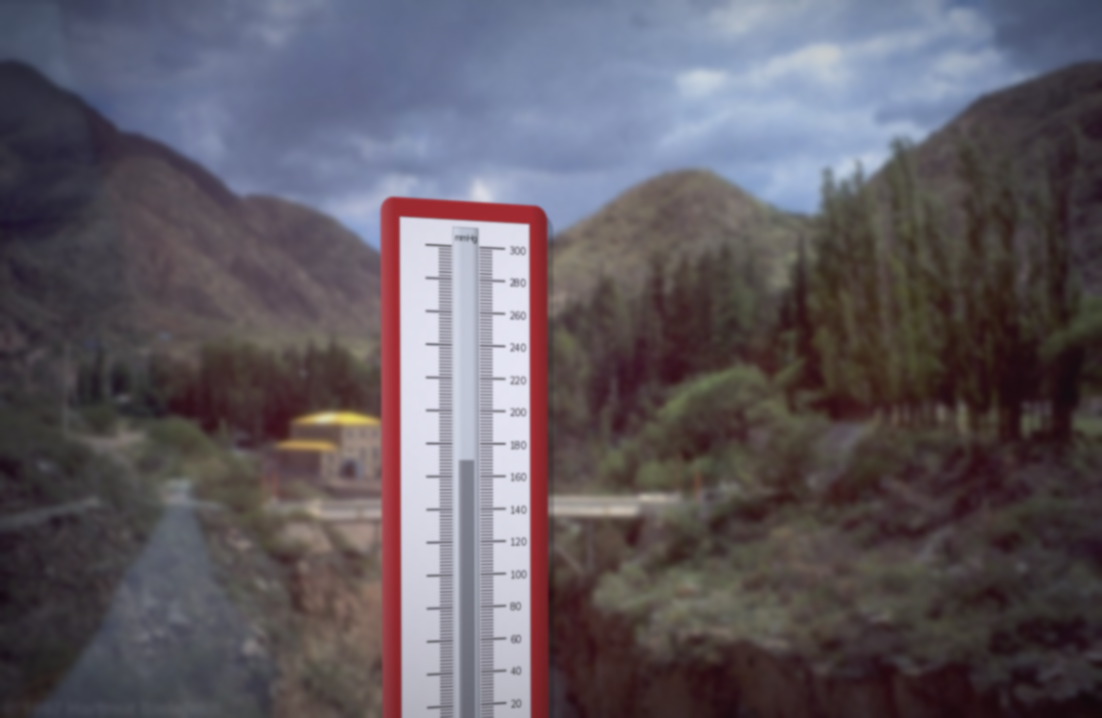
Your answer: 170,mmHg
